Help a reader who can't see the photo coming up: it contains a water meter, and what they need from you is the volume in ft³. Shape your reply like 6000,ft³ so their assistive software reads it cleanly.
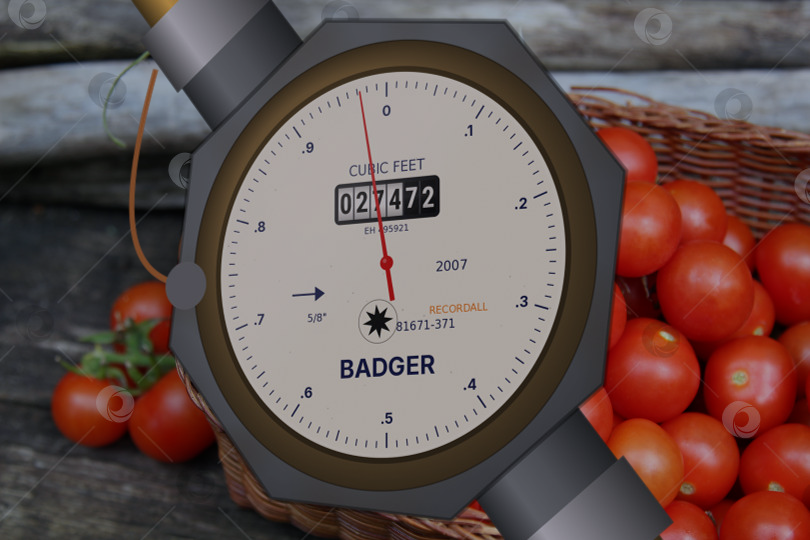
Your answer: 27471.97,ft³
